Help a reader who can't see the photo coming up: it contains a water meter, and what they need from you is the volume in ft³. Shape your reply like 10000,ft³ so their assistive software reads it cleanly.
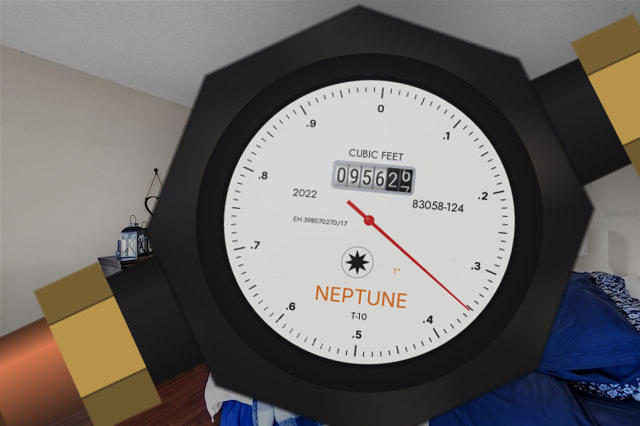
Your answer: 95626.35,ft³
